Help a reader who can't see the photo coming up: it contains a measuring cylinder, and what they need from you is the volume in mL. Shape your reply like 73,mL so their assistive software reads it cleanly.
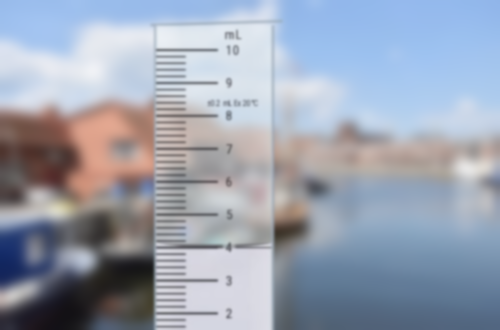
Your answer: 4,mL
